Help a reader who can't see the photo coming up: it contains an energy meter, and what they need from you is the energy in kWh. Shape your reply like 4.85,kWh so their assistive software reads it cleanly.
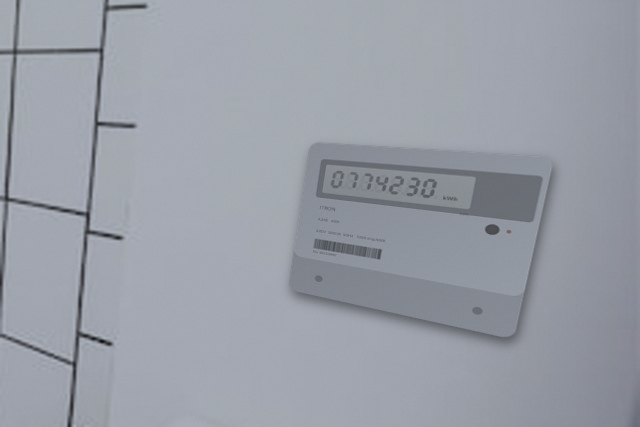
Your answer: 774230,kWh
